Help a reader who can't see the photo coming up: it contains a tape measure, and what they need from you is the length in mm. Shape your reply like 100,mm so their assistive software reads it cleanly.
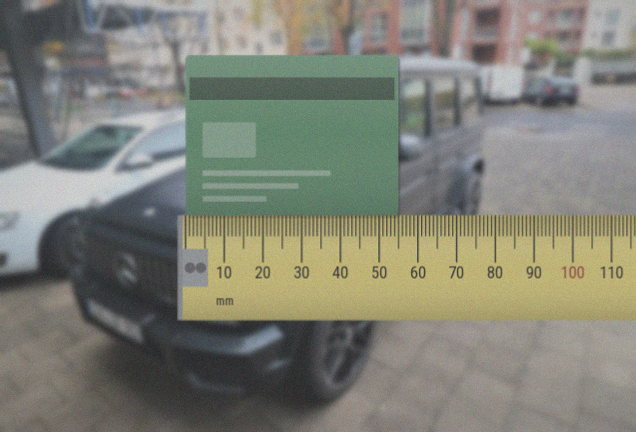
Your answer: 55,mm
